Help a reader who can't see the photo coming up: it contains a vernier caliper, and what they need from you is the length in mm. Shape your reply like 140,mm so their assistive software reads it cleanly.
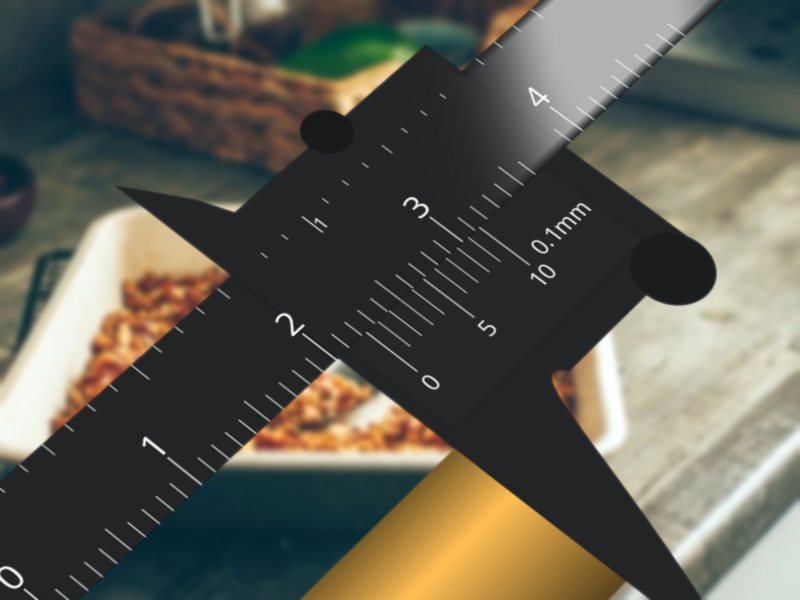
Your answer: 22.3,mm
